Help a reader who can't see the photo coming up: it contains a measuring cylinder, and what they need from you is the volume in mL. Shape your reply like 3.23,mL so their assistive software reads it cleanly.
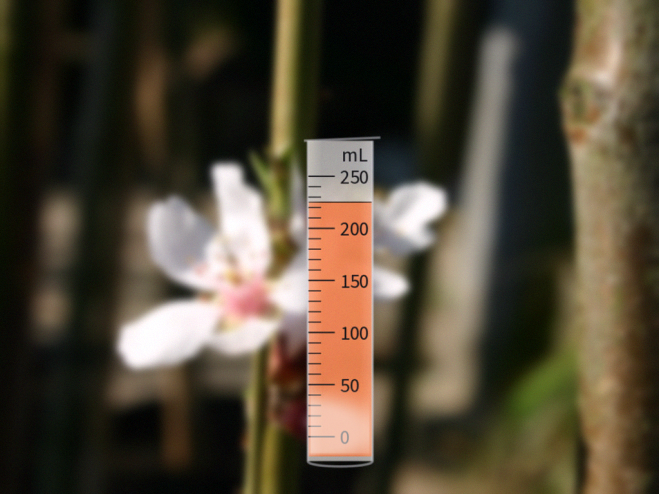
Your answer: 225,mL
